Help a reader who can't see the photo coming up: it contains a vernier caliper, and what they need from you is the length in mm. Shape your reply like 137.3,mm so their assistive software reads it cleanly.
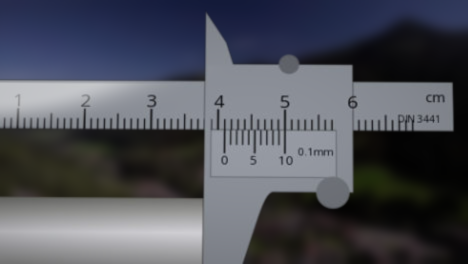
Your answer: 41.0,mm
